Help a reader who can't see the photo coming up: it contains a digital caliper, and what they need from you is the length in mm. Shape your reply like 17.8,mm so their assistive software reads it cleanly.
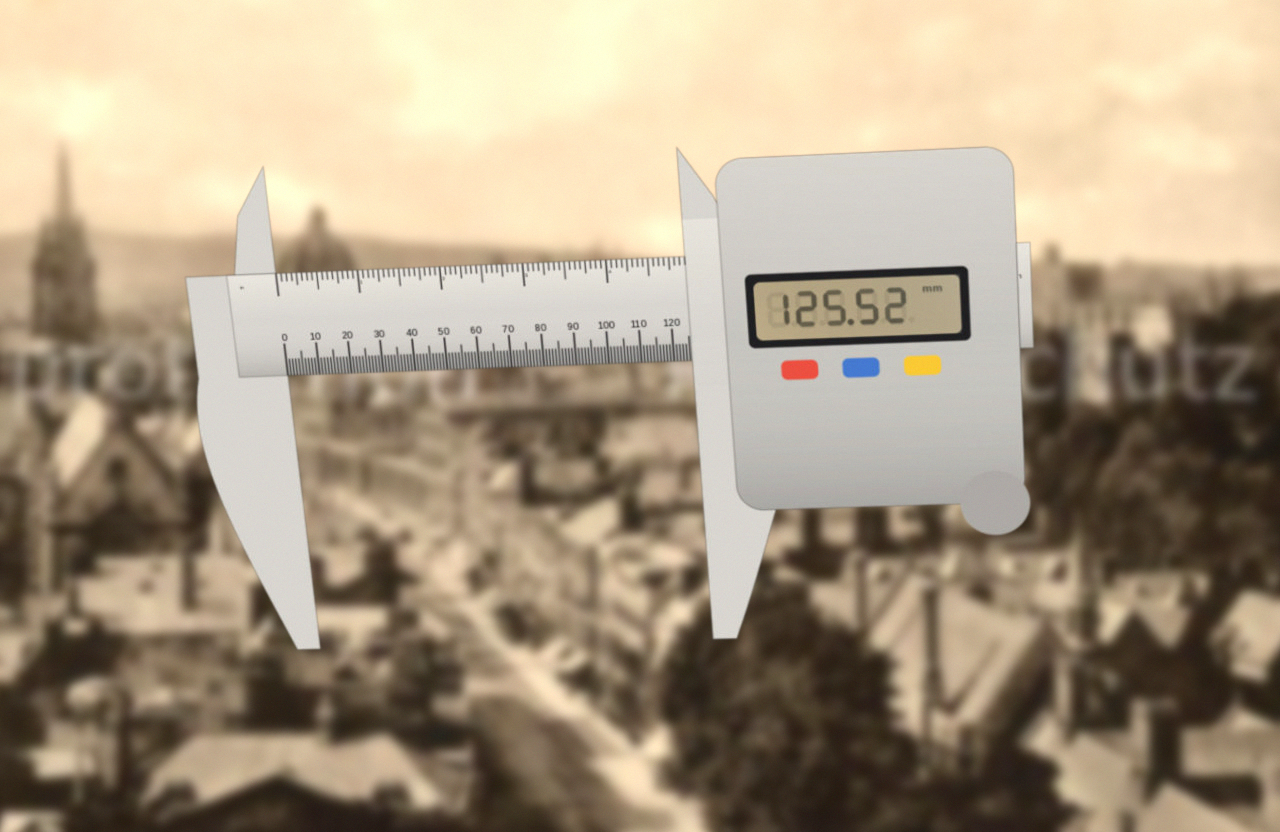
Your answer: 125.52,mm
